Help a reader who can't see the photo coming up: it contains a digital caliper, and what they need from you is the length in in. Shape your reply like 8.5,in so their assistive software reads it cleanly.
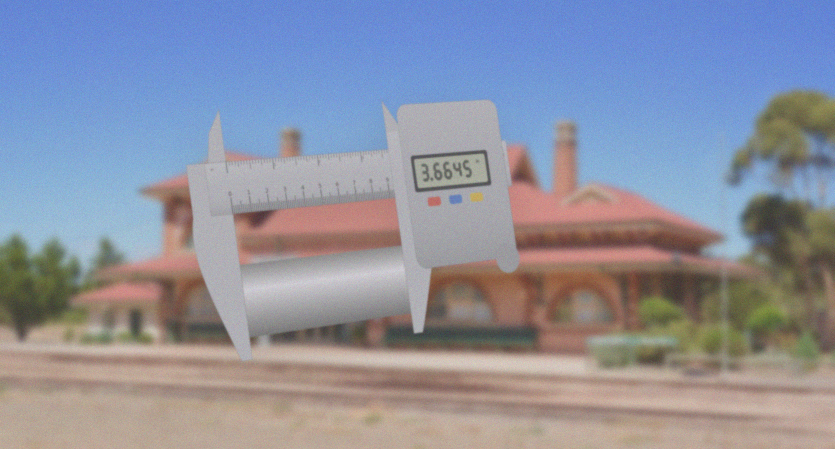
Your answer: 3.6645,in
